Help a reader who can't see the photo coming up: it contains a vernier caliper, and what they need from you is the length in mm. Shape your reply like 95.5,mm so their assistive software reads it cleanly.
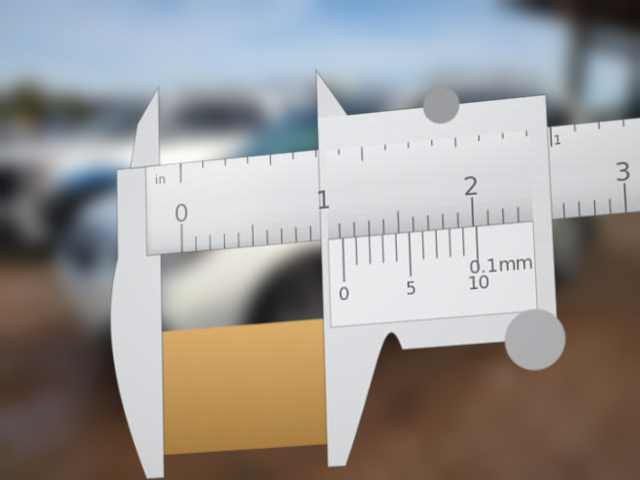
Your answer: 11.2,mm
